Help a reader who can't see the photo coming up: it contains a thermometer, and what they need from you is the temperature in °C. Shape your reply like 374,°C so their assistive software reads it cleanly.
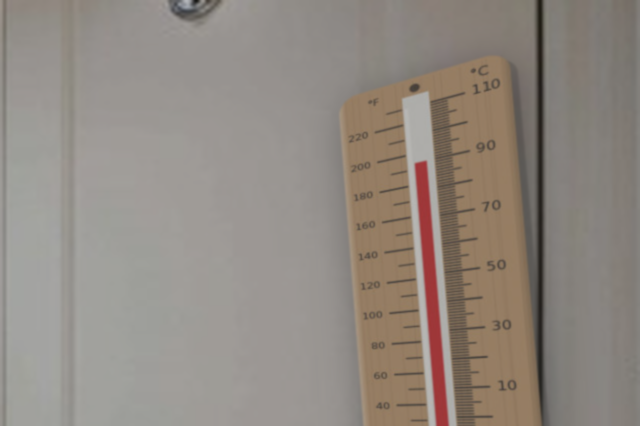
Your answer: 90,°C
